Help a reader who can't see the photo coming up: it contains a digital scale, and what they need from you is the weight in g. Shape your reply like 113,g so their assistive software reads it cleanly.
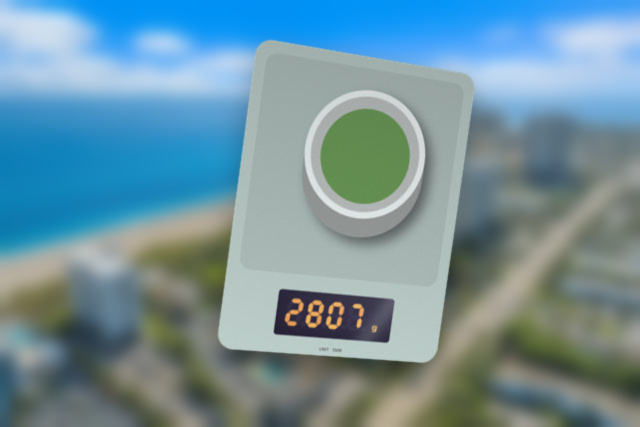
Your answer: 2807,g
